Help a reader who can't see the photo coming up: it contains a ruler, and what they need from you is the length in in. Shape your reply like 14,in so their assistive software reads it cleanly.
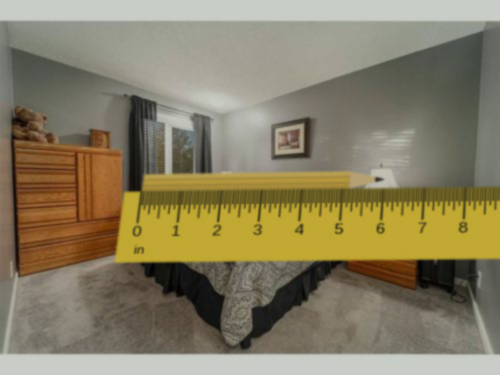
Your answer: 6,in
